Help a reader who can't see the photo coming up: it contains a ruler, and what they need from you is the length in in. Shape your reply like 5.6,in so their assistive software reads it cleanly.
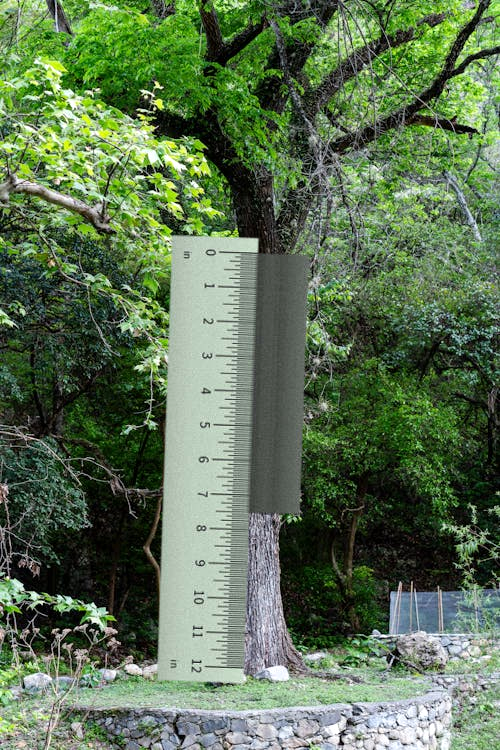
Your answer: 7.5,in
